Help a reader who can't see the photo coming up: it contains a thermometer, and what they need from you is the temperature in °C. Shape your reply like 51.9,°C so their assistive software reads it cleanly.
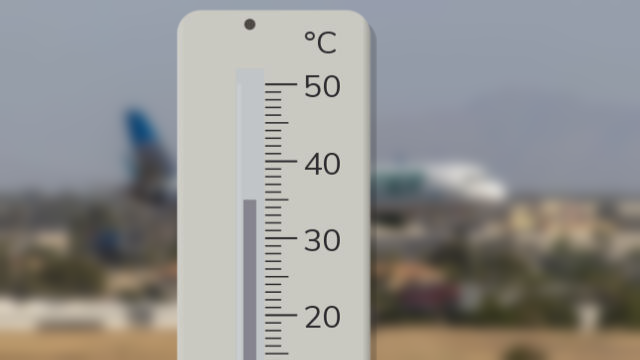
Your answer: 35,°C
